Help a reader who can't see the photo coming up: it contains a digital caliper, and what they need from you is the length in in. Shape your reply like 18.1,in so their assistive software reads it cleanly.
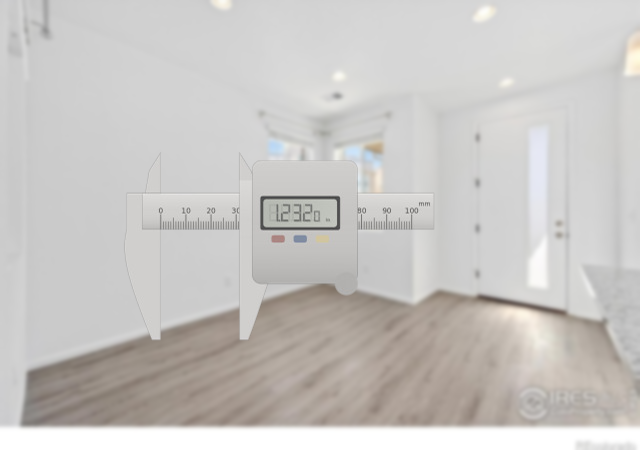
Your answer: 1.2320,in
